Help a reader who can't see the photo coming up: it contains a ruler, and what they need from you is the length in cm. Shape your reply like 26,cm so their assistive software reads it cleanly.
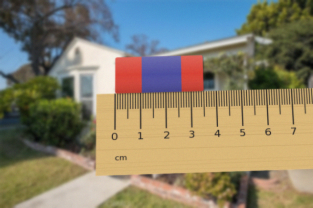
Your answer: 3.5,cm
